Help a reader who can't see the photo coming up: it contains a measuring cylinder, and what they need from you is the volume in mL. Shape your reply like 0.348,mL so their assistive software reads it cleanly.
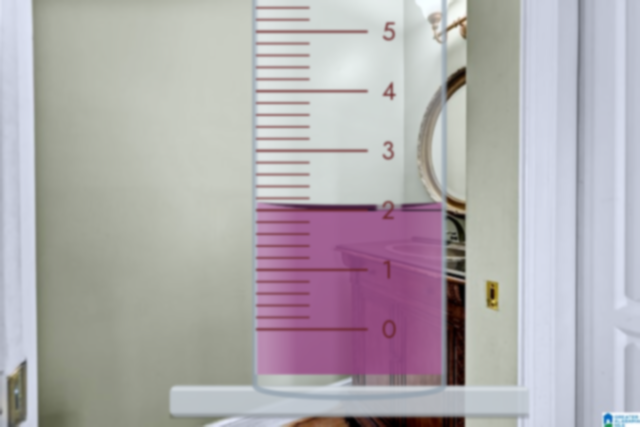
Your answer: 2,mL
